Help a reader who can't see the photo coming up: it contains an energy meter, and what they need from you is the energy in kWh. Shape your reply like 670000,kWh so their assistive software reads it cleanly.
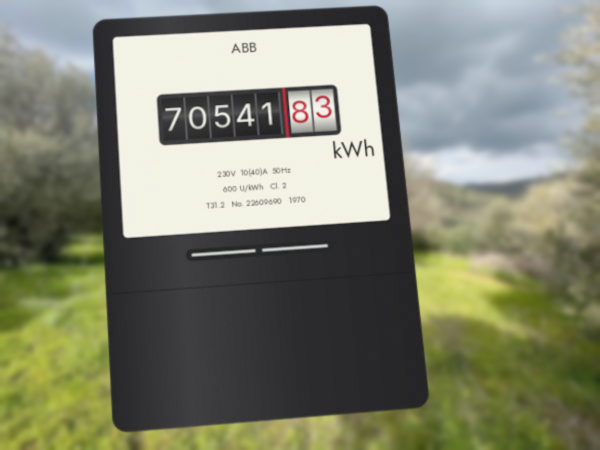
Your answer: 70541.83,kWh
